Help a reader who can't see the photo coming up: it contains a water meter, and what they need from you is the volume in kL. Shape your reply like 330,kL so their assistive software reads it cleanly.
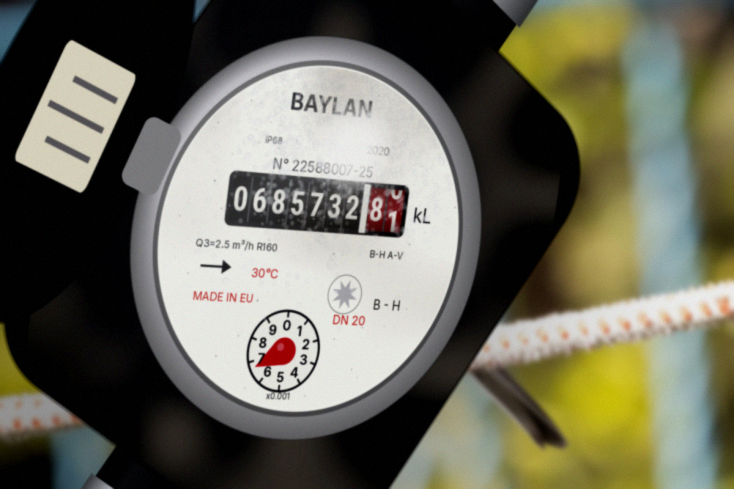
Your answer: 685732.806,kL
